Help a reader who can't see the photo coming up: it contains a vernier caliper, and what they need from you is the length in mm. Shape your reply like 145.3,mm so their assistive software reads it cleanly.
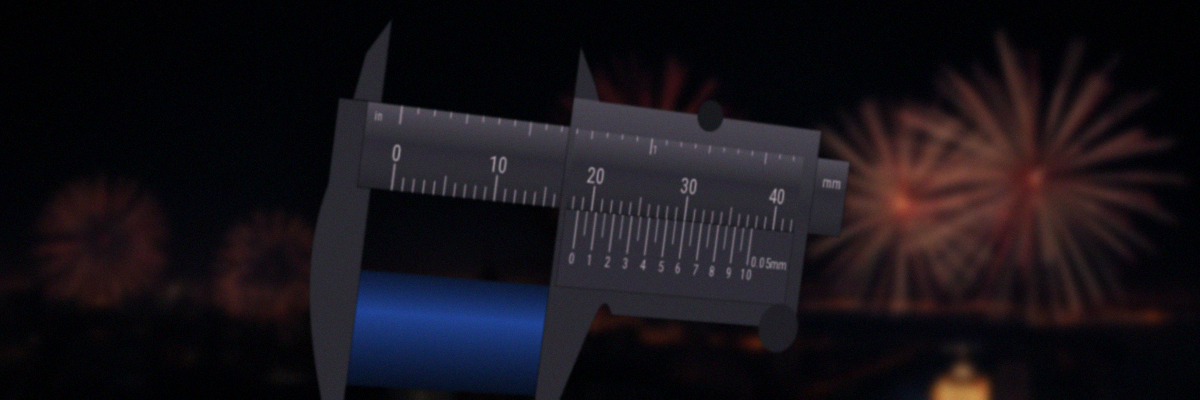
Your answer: 18.6,mm
